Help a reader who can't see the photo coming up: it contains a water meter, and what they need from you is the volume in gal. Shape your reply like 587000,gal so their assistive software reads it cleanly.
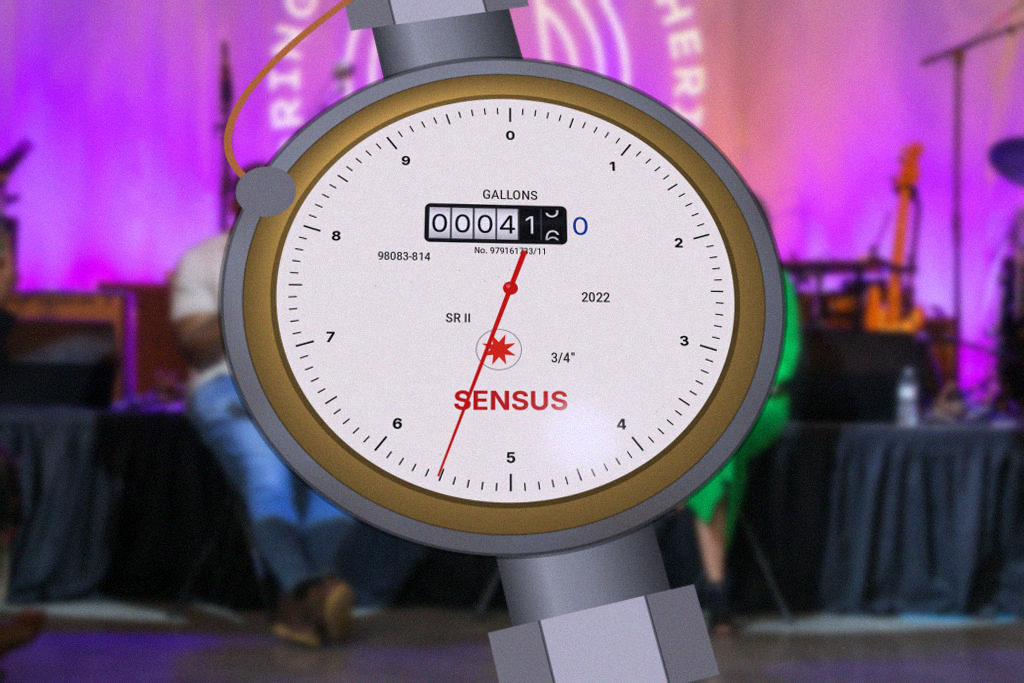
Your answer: 4155.5,gal
